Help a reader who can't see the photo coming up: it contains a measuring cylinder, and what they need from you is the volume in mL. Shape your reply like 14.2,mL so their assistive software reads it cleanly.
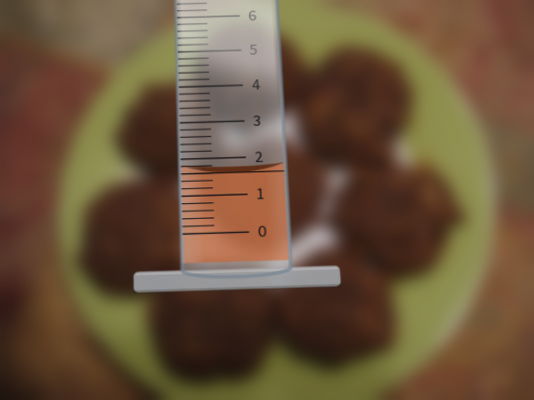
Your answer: 1.6,mL
